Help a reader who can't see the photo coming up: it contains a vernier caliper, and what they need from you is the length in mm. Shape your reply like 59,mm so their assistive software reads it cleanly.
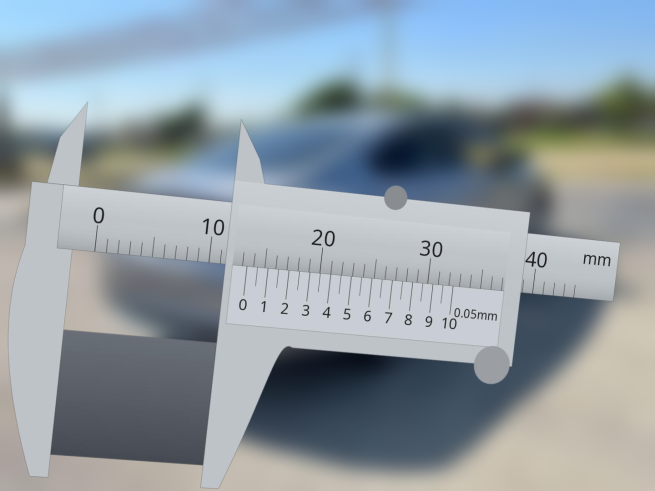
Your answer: 13.4,mm
